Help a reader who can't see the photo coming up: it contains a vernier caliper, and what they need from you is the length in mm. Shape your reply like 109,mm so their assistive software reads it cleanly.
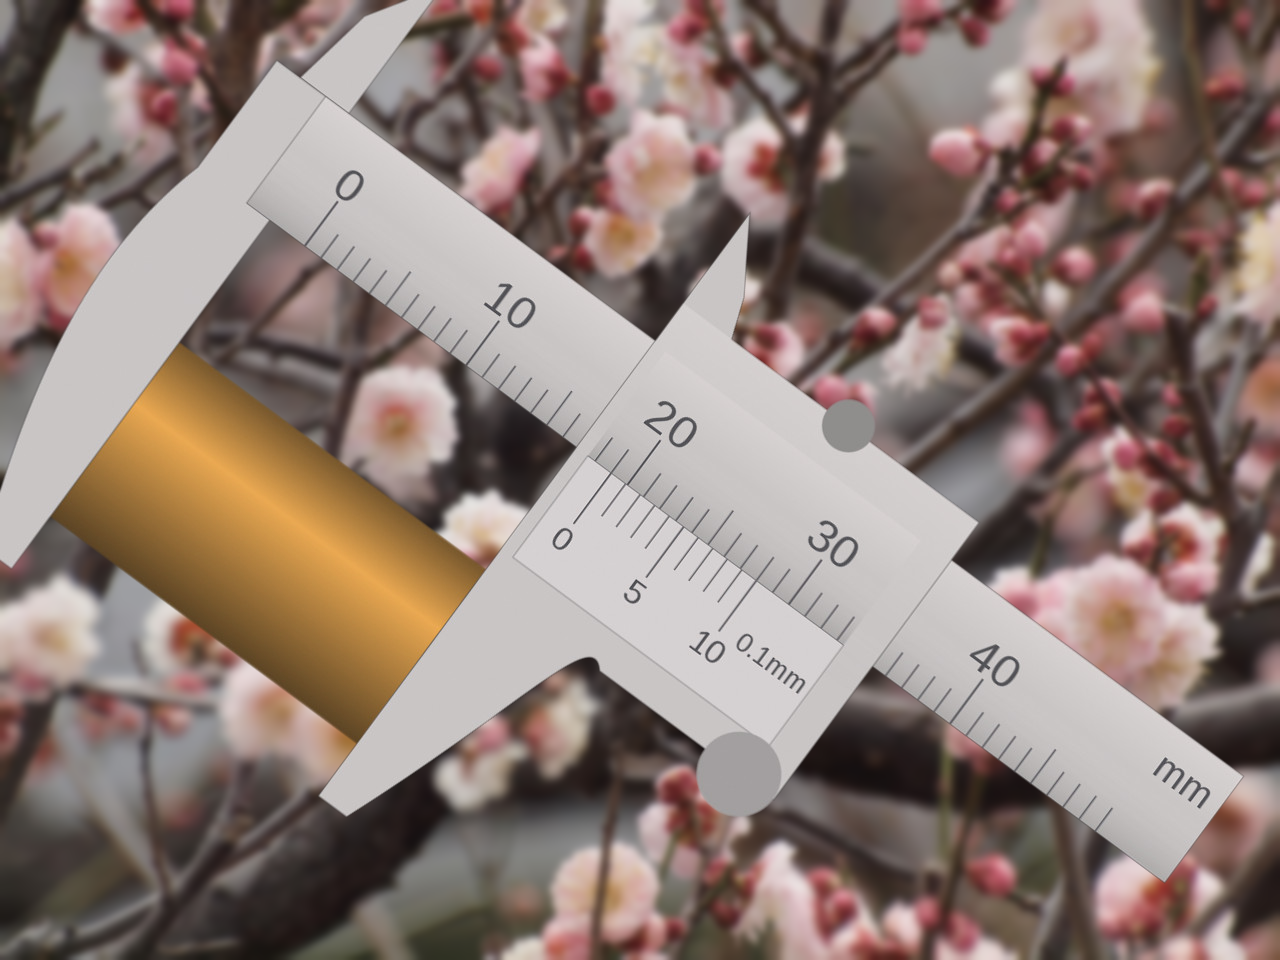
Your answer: 19.0,mm
